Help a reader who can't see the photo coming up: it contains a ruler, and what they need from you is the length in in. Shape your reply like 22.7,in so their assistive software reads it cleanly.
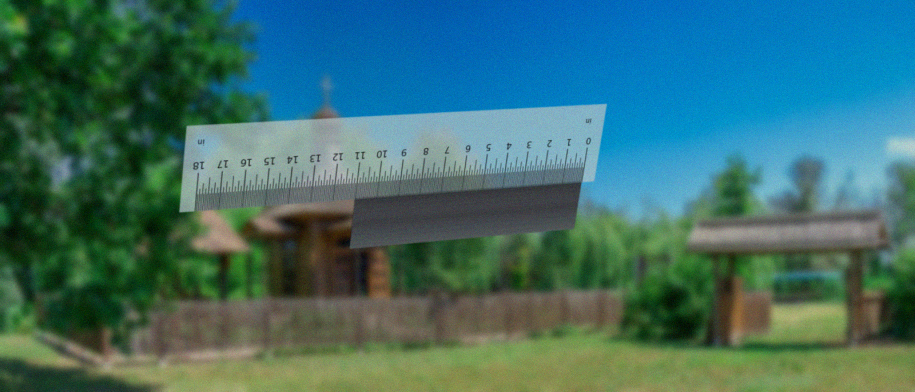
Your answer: 11,in
